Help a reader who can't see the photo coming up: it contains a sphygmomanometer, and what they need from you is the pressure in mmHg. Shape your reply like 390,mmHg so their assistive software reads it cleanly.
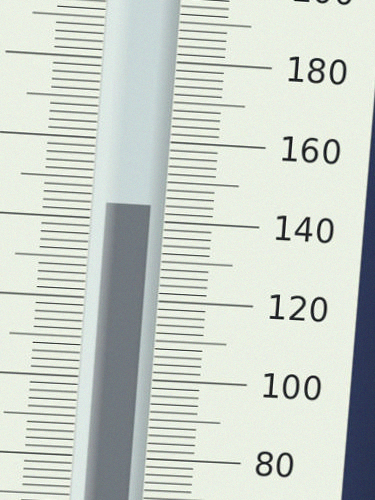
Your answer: 144,mmHg
